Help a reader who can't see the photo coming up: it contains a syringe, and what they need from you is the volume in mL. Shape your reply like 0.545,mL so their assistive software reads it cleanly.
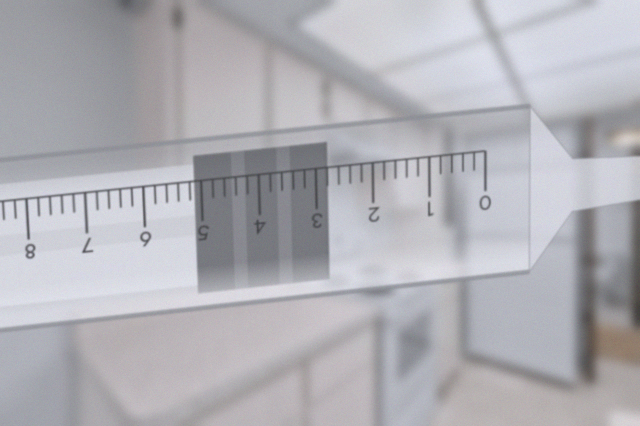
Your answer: 2.8,mL
